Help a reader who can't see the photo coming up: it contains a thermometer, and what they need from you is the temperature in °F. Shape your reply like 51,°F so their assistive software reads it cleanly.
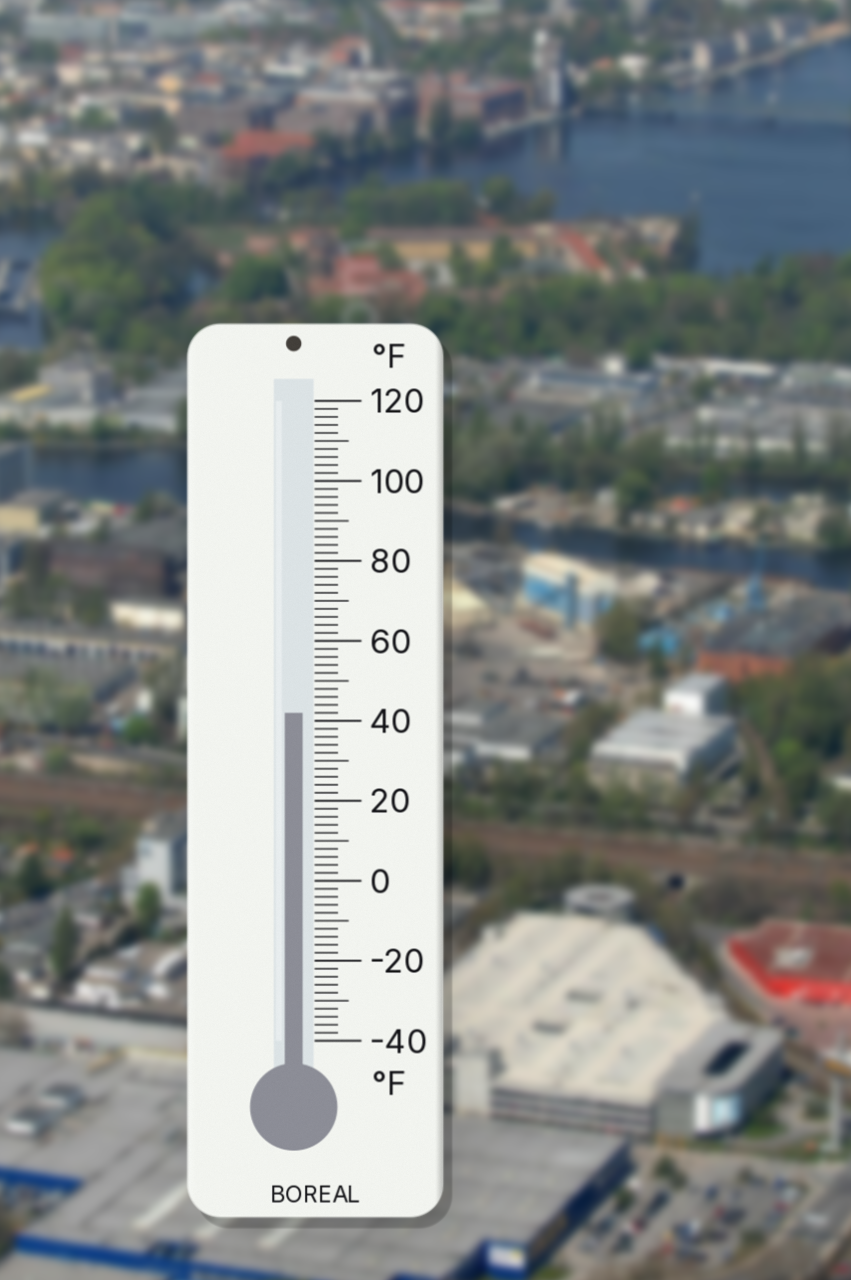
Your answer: 42,°F
